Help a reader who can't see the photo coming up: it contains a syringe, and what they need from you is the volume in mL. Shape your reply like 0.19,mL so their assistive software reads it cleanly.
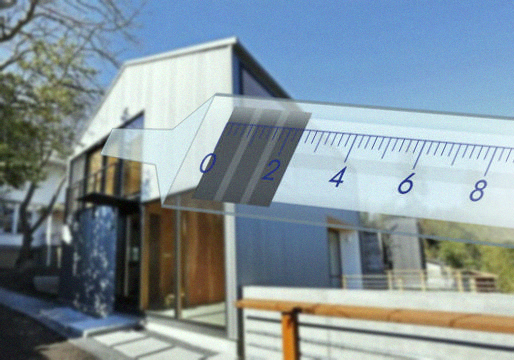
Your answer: 0,mL
